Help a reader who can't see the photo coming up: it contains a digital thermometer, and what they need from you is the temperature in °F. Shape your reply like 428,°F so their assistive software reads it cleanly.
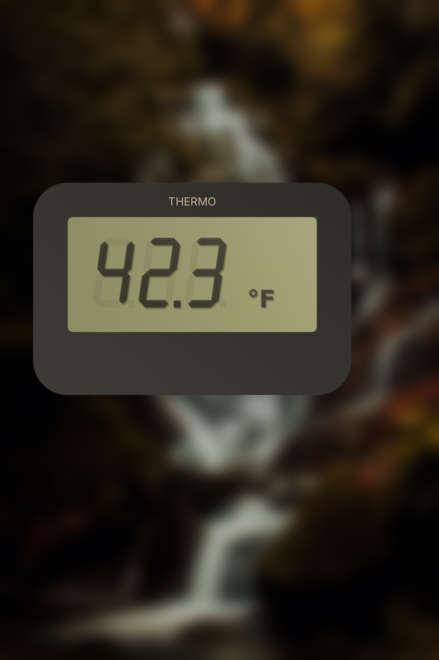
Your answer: 42.3,°F
